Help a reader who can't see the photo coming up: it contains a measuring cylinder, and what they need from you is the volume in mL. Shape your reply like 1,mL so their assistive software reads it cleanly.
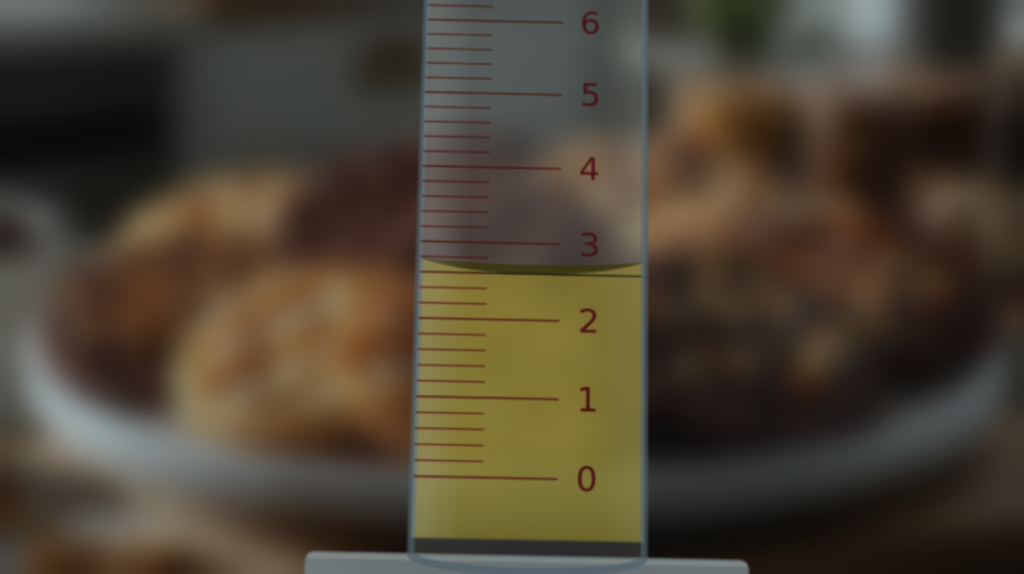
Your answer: 2.6,mL
